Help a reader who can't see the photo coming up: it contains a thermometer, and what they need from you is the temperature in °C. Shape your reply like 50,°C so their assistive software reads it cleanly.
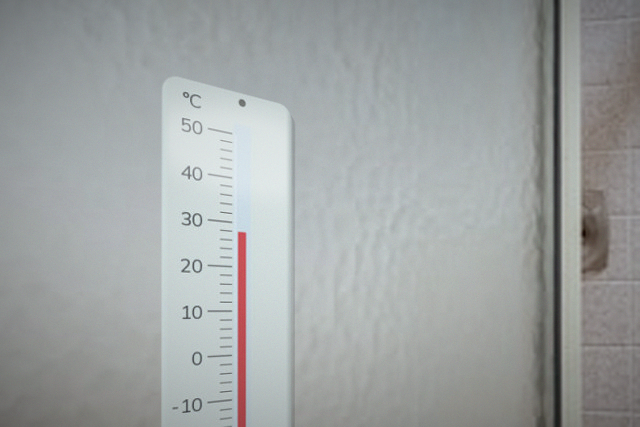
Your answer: 28,°C
